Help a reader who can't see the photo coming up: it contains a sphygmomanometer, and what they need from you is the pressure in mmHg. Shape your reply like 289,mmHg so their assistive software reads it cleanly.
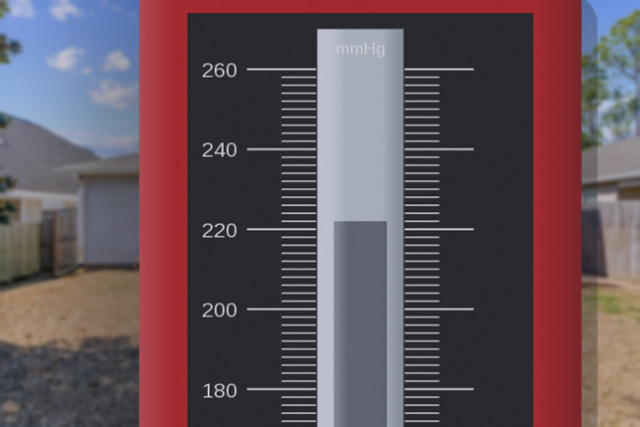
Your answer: 222,mmHg
